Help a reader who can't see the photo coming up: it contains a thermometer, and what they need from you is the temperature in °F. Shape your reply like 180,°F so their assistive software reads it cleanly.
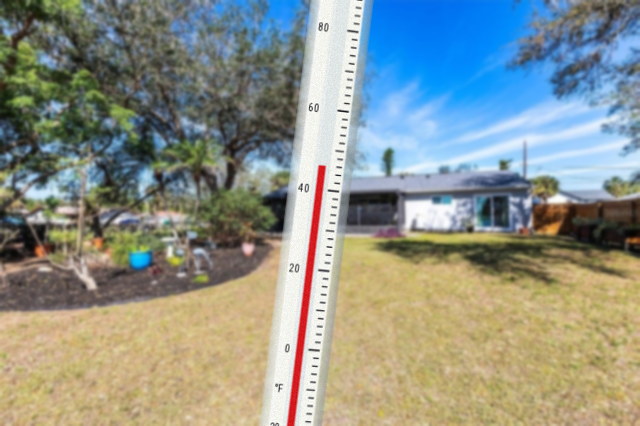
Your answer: 46,°F
